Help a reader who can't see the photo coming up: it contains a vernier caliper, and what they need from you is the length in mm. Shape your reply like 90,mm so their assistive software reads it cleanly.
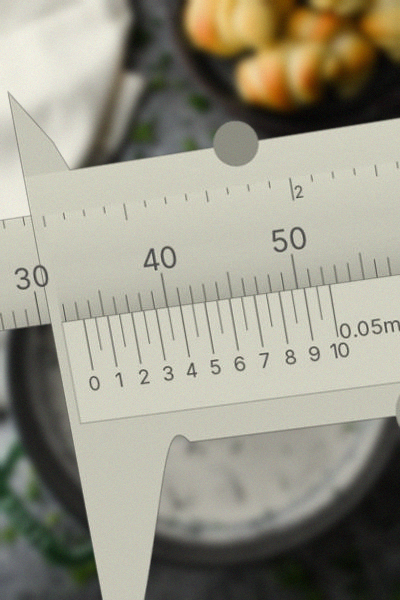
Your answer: 33.4,mm
